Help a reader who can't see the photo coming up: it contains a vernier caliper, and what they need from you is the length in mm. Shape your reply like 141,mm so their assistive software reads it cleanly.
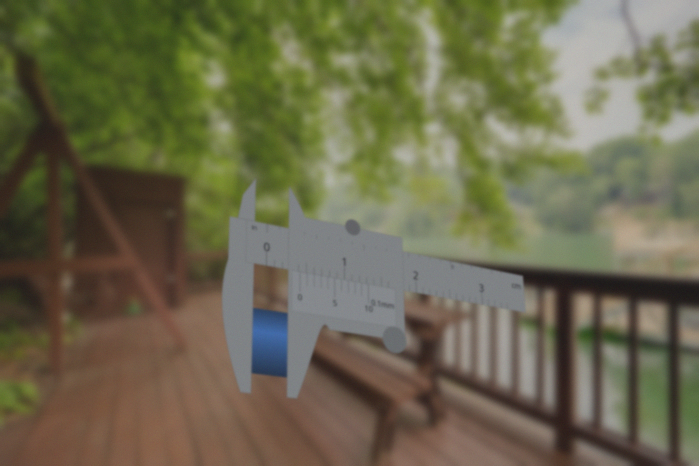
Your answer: 4.2,mm
